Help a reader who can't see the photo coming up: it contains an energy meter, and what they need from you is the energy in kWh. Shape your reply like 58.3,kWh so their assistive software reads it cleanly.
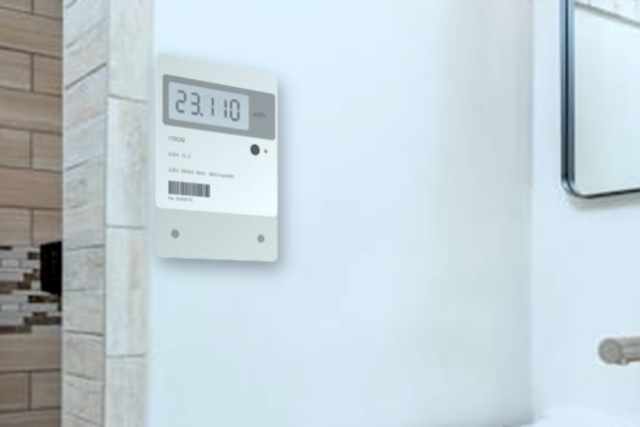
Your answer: 23.110,kWh
